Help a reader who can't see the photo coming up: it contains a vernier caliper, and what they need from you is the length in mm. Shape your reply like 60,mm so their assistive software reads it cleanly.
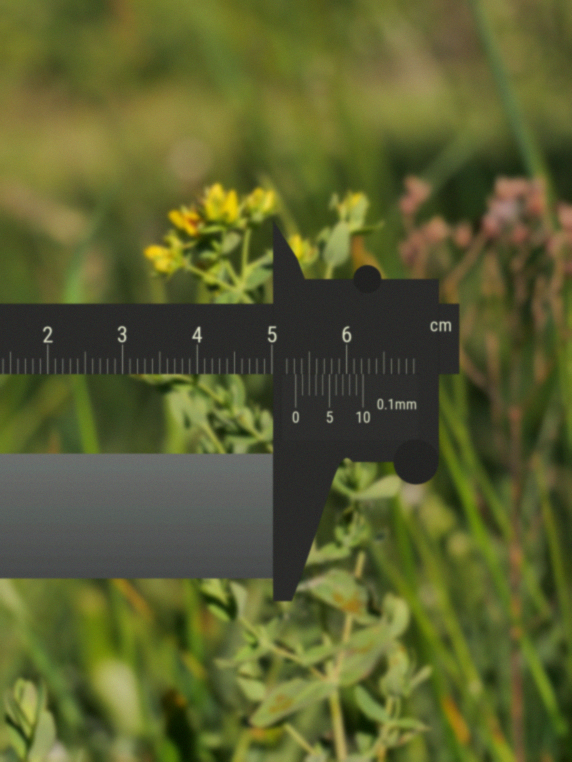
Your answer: 53.2,mm
